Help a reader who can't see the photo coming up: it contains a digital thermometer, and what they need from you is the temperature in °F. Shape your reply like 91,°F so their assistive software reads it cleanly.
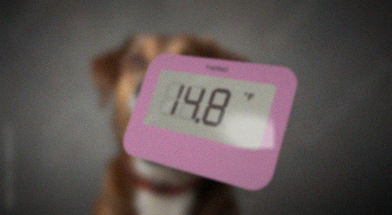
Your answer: 14.8,°F
